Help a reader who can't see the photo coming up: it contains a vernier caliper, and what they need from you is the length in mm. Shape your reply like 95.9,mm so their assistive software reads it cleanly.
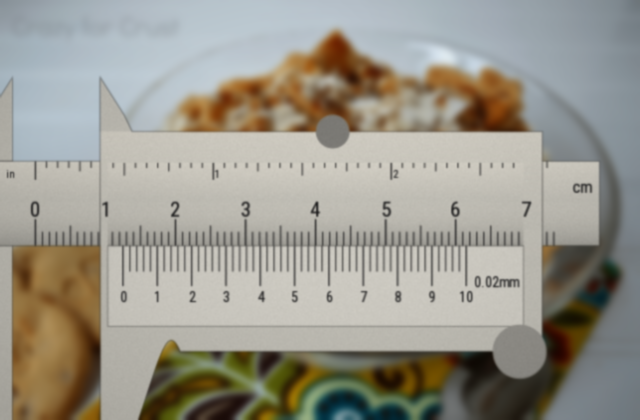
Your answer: 12.5,mm
